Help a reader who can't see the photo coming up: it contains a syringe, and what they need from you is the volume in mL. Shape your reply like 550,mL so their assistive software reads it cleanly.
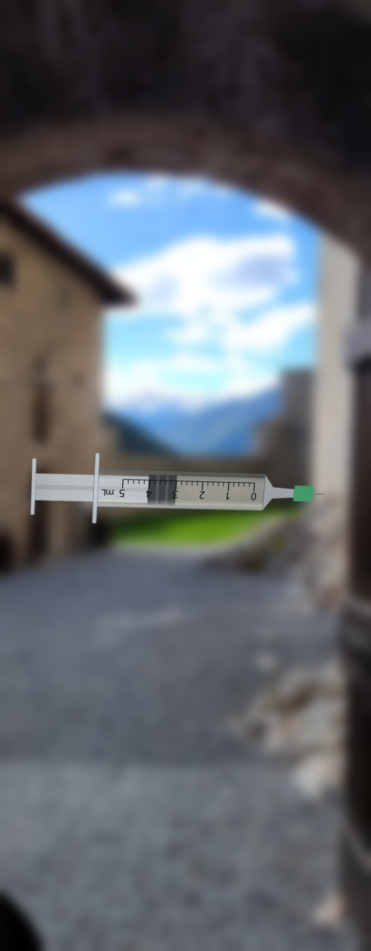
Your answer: 3,mL
